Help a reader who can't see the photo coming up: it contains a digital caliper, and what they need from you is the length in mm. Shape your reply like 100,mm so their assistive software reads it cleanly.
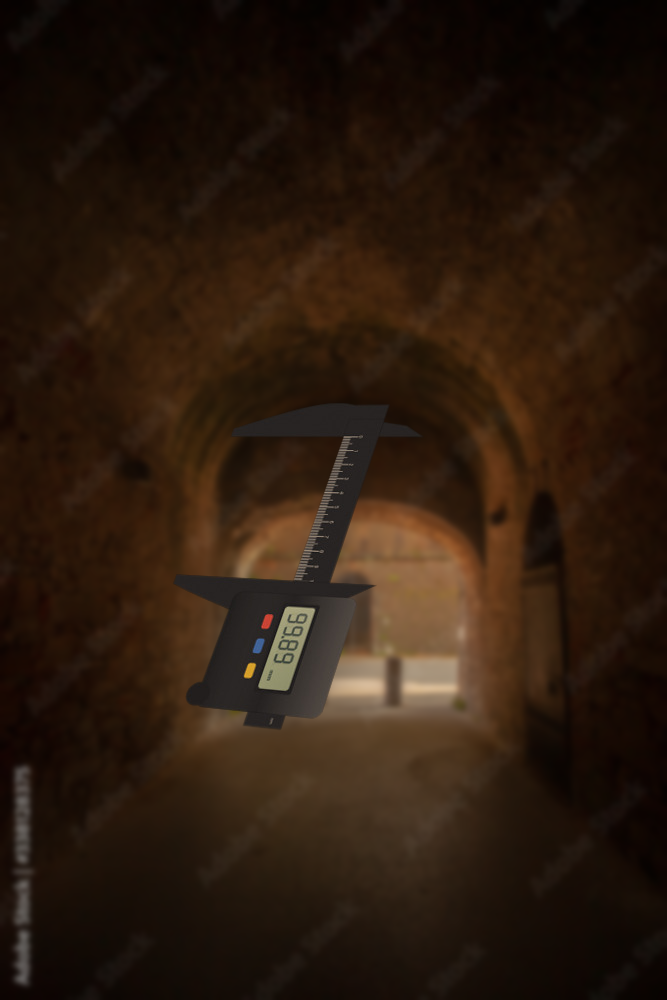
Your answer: 99.89,mm
